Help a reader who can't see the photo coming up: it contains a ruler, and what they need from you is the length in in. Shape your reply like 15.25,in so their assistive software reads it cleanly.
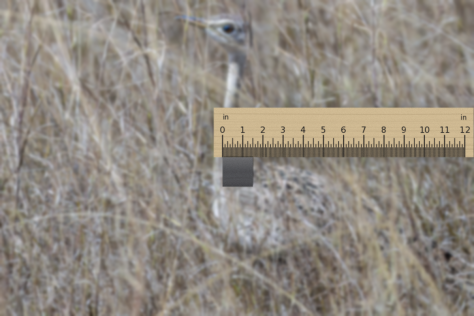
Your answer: 1.5,in
